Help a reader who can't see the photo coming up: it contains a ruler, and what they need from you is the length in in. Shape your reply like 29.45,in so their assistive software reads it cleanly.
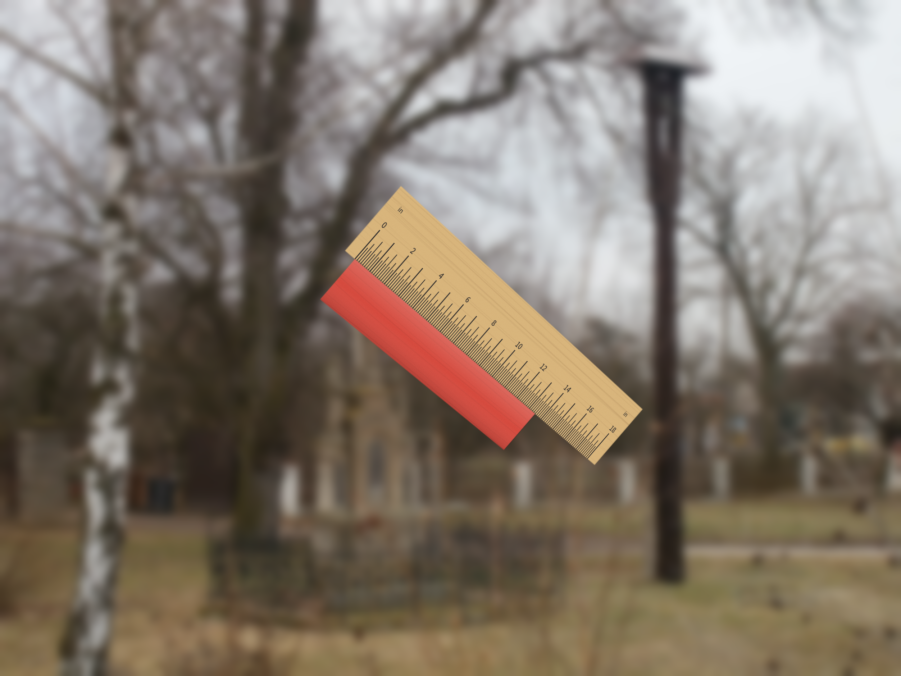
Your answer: 13.5,in
